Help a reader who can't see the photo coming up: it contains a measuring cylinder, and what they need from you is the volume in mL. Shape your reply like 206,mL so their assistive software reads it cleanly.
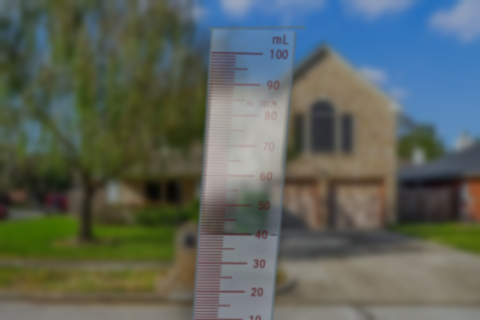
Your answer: 40,mL
